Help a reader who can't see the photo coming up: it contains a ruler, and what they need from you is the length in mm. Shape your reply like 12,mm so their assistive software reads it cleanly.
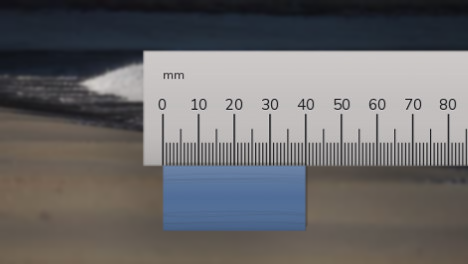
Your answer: 40,mm
